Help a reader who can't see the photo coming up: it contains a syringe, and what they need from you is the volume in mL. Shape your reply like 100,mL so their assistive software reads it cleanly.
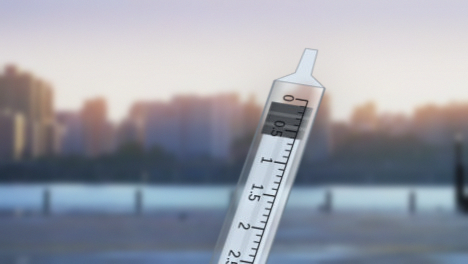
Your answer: 0.1,mL
